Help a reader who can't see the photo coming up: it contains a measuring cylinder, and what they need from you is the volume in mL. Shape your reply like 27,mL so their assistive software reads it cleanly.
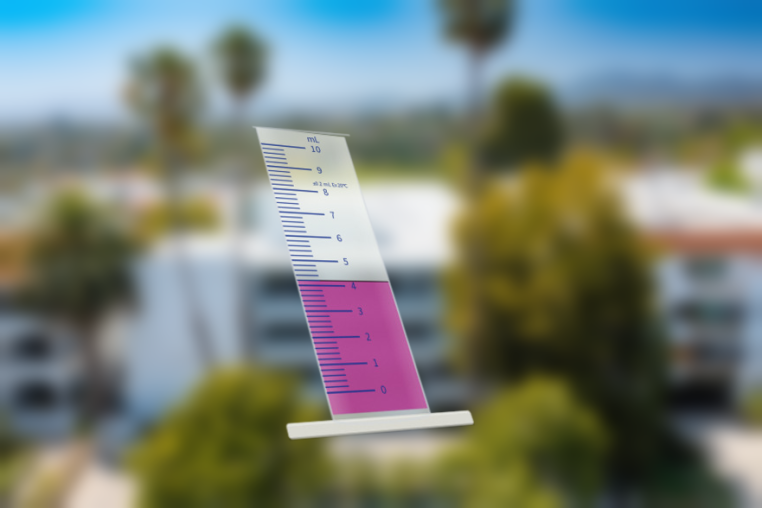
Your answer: 4.2,mL
